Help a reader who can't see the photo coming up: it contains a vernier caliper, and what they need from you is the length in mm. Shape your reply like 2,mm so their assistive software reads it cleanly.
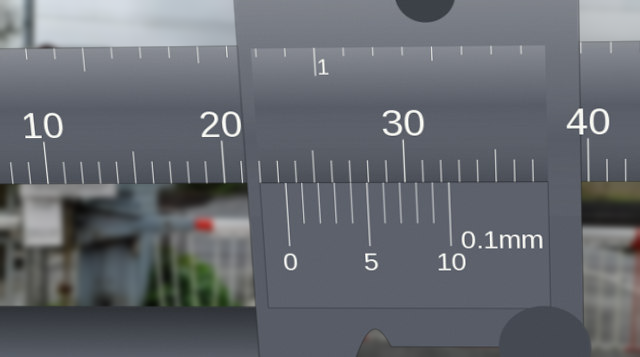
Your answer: 23.4,mm
